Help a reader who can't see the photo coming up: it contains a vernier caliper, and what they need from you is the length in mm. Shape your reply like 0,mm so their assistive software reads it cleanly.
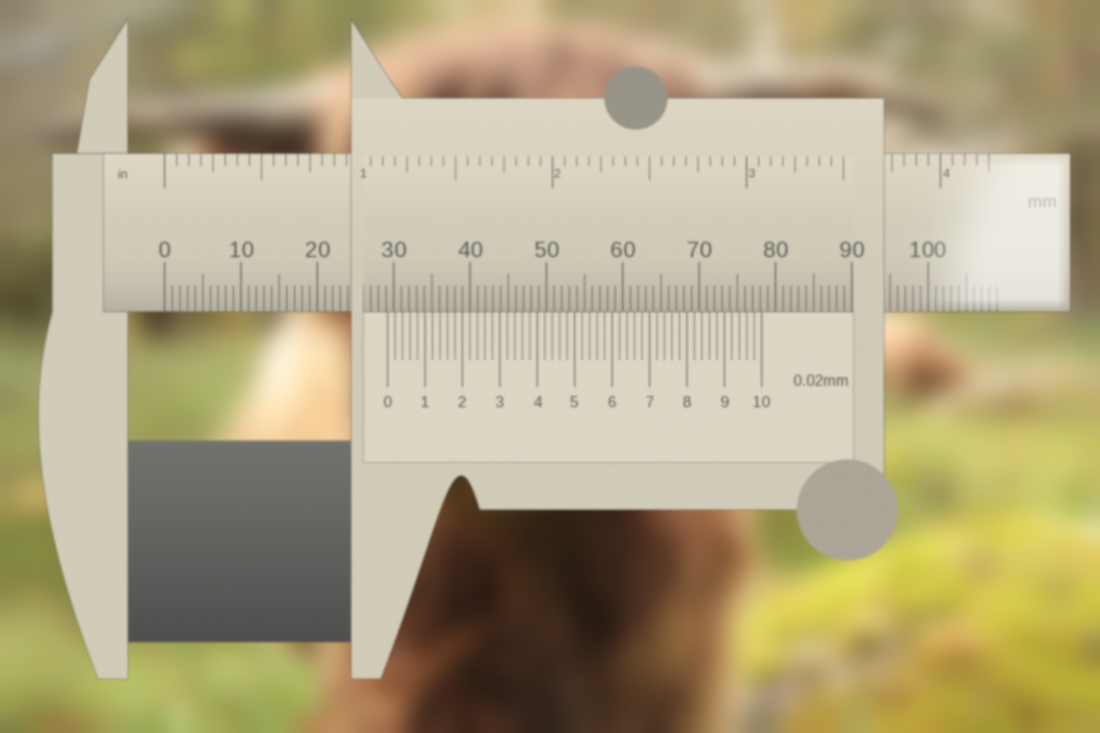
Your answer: 29.2,mm
